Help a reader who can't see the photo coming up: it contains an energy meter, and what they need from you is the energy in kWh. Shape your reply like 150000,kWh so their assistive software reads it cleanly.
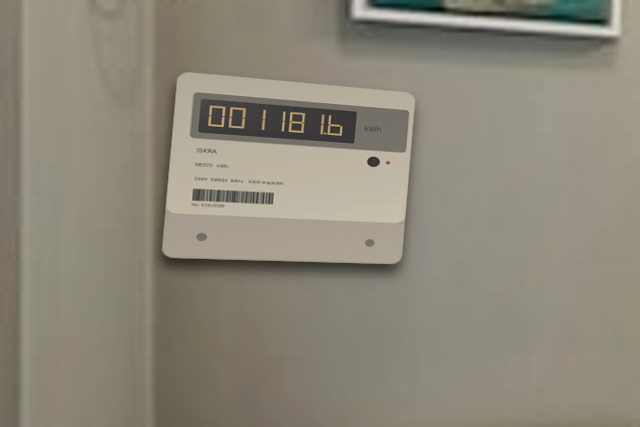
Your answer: 1181.6,kWh
